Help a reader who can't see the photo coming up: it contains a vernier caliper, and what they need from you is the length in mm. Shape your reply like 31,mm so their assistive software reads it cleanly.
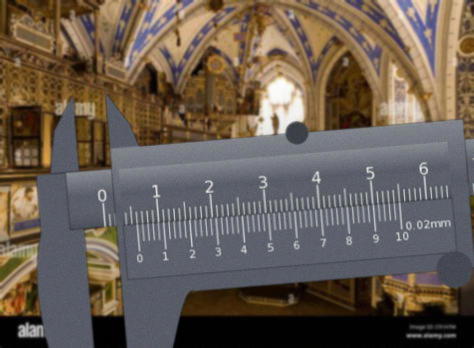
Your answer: 6.0,mm
